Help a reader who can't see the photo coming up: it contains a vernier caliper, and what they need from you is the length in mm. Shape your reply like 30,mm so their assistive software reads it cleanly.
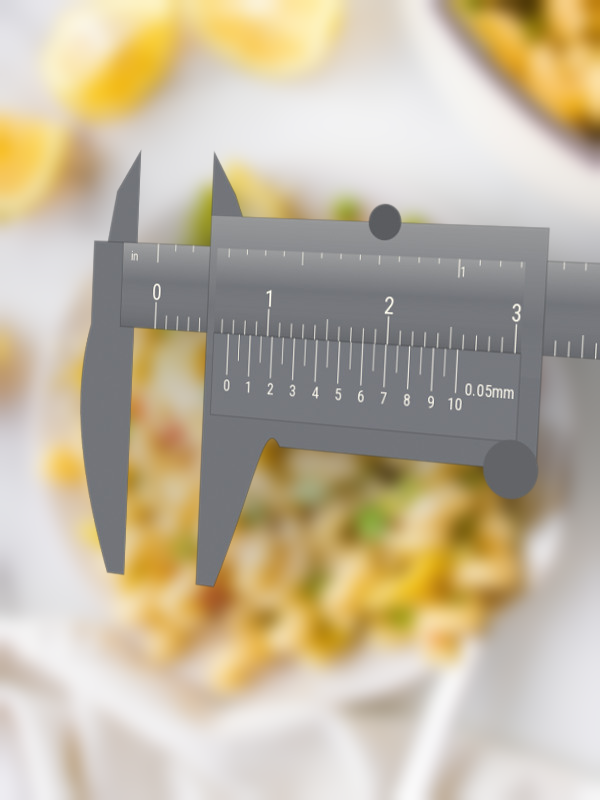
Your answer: 6.6,mm
